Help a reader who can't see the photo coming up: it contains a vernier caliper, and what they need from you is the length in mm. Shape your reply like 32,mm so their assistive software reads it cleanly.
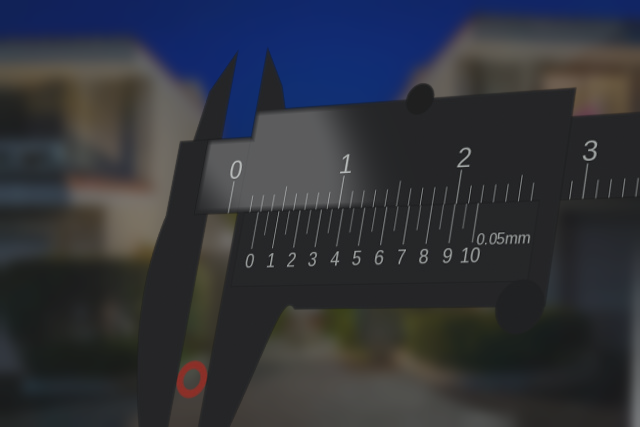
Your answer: 2.8,mm
